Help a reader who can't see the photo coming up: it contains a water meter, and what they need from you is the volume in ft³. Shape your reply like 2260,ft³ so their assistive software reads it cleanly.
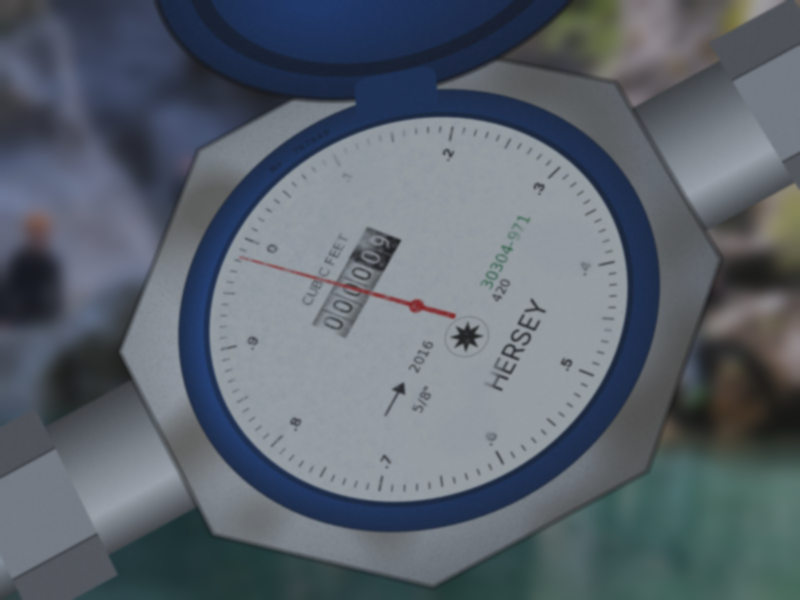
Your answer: 8.98,ft³
